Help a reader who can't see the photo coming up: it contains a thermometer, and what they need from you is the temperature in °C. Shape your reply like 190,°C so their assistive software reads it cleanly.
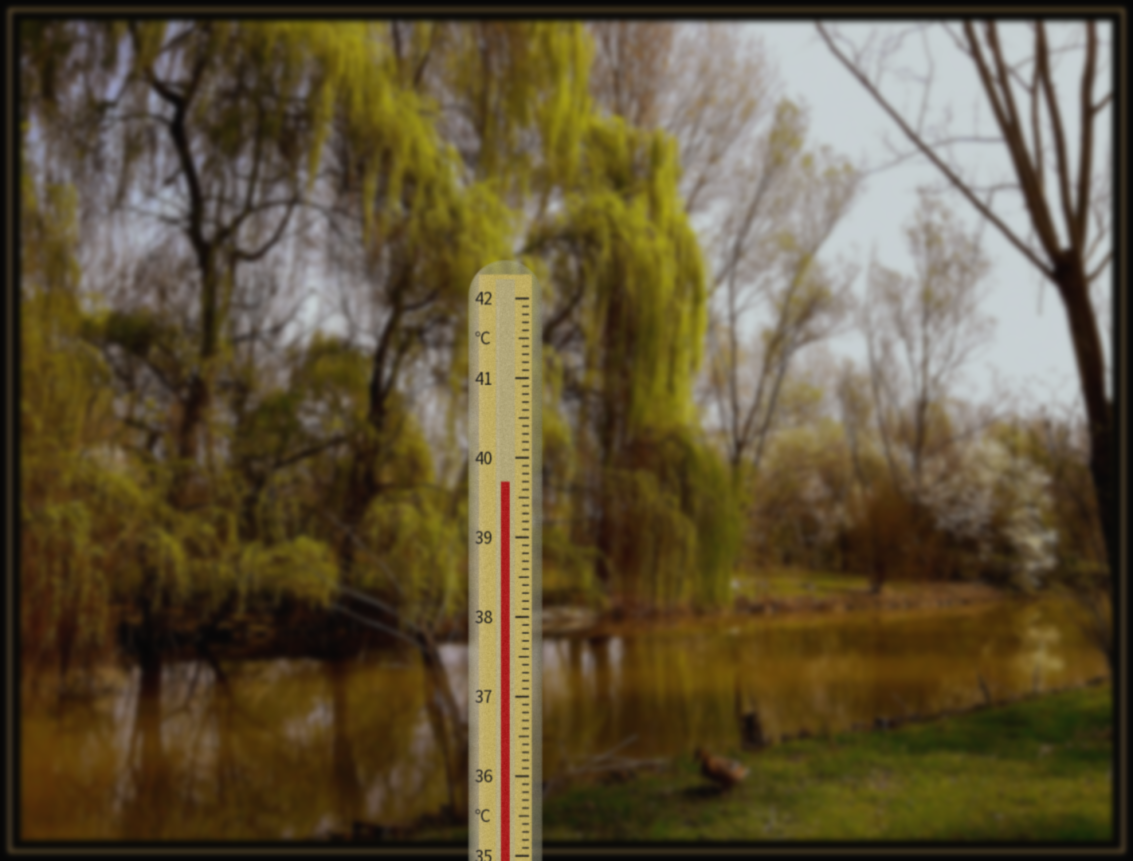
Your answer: 39.7,°C
